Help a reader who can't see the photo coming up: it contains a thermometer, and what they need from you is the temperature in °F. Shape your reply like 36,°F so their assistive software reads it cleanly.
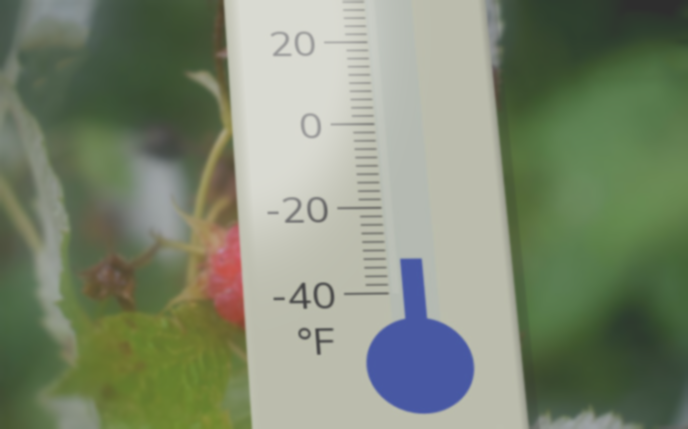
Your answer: -32,°F
